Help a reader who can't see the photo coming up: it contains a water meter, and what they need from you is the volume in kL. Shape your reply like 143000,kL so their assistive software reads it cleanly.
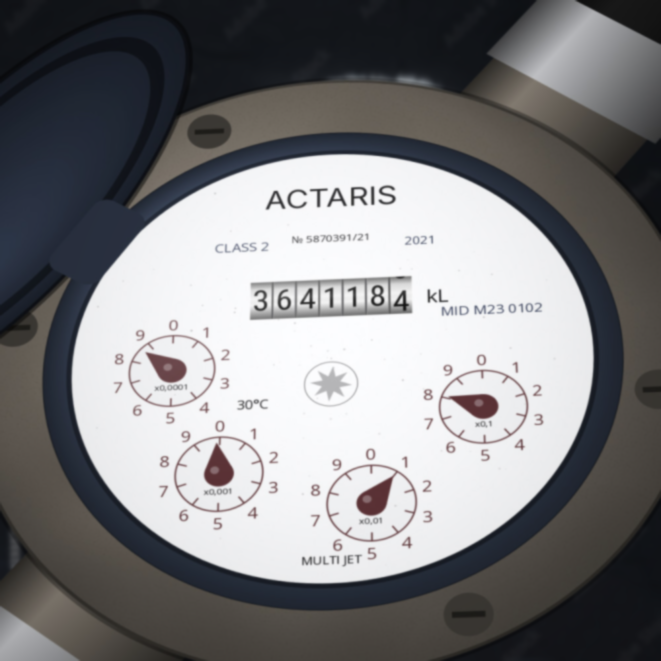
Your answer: 3641183.8098,kL
